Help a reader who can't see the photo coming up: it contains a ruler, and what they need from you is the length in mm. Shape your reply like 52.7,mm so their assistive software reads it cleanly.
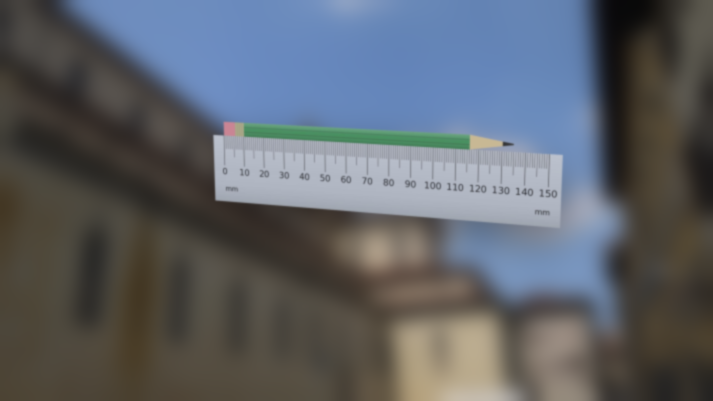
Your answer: 135,mm
